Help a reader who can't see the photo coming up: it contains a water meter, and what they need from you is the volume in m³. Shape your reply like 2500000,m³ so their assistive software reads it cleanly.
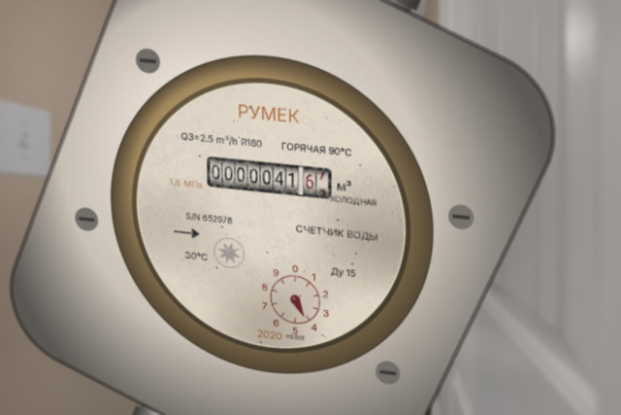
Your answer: 41.674,m³
